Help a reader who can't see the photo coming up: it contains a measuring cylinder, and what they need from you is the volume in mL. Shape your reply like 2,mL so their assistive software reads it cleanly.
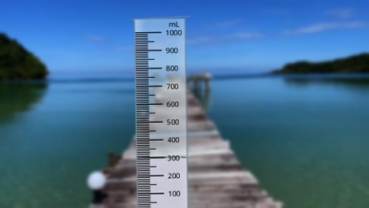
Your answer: 300,mL
